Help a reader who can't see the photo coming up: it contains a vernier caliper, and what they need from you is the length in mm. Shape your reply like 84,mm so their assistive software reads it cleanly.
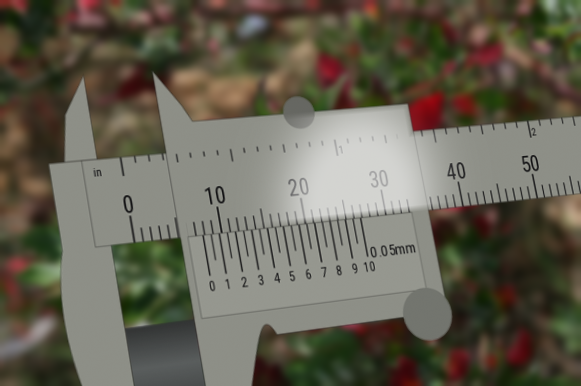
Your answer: 7.8,mm
